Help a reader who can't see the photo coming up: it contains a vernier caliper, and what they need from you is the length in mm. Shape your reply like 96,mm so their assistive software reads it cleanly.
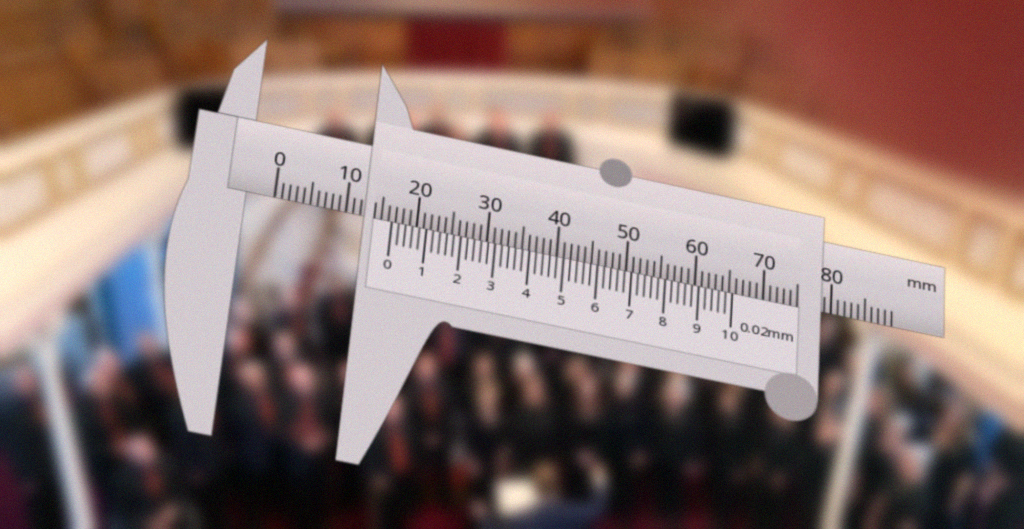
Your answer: 16.5,mm
